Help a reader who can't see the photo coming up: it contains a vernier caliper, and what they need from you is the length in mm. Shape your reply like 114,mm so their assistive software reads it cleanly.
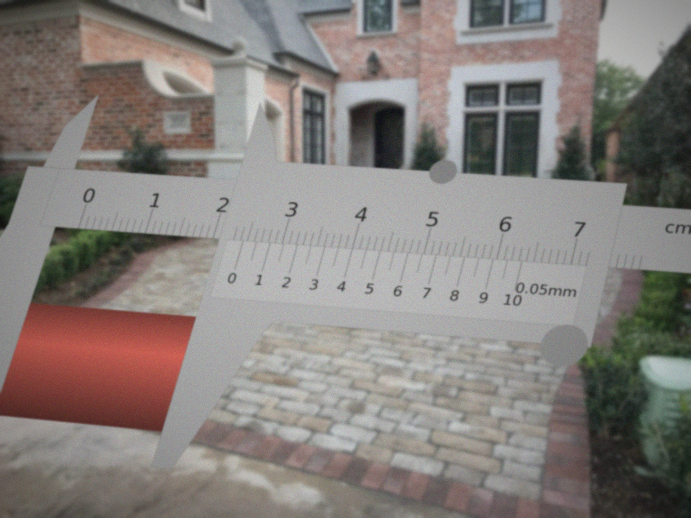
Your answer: 24.4,mm
